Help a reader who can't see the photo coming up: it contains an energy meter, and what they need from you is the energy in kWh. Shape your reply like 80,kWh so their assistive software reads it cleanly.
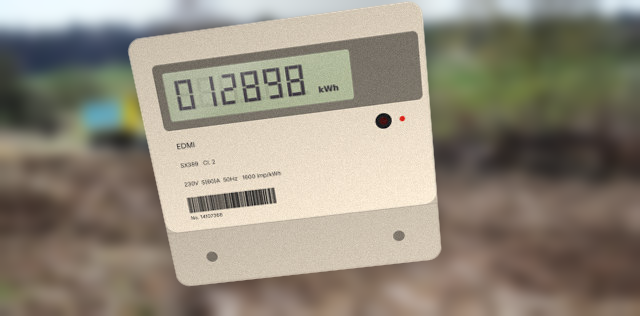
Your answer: 12898,kWh
